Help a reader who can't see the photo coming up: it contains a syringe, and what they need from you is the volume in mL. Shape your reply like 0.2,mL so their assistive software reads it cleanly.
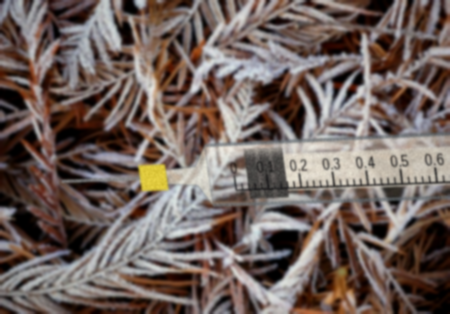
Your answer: 0.04,mL
